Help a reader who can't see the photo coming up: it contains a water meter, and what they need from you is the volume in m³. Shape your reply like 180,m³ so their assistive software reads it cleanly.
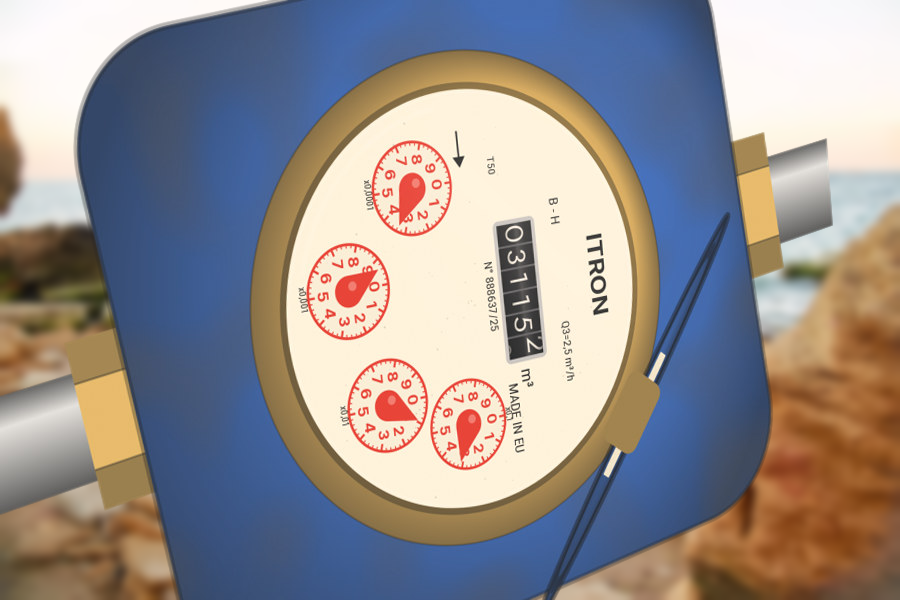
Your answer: 31152.3093,m³
